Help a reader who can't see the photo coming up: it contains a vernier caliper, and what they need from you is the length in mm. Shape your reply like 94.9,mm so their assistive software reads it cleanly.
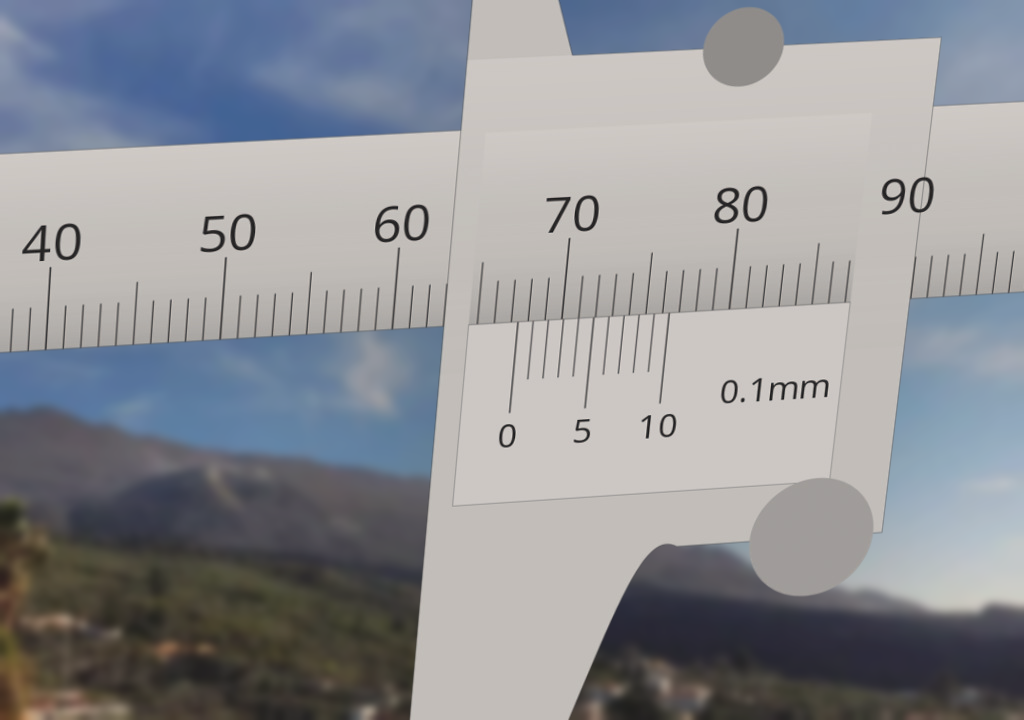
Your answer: 67.4,mm
